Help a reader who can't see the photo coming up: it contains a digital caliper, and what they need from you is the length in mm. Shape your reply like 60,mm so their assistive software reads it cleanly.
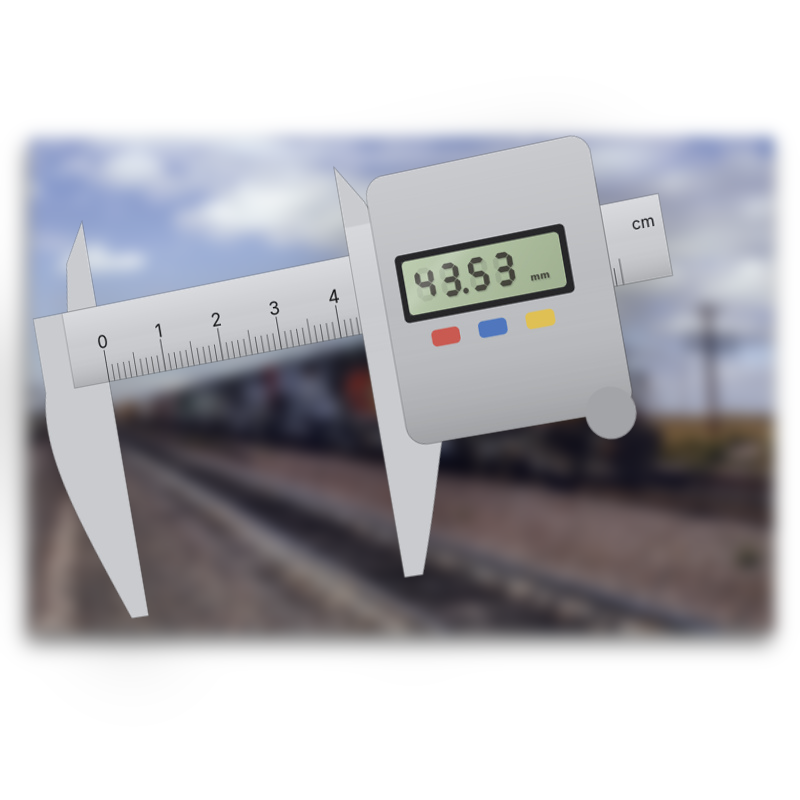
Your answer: 43.53,mm
